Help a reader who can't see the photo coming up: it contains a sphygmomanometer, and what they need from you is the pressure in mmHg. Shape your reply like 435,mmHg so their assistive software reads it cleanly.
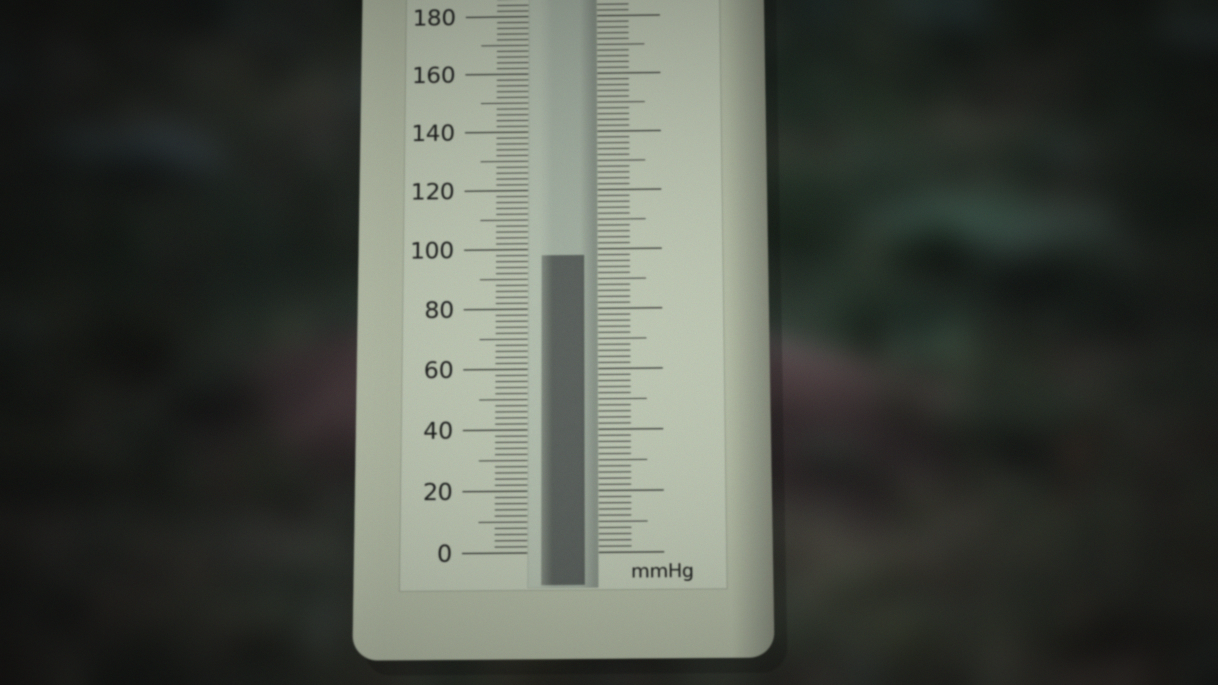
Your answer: 98,mmHg
